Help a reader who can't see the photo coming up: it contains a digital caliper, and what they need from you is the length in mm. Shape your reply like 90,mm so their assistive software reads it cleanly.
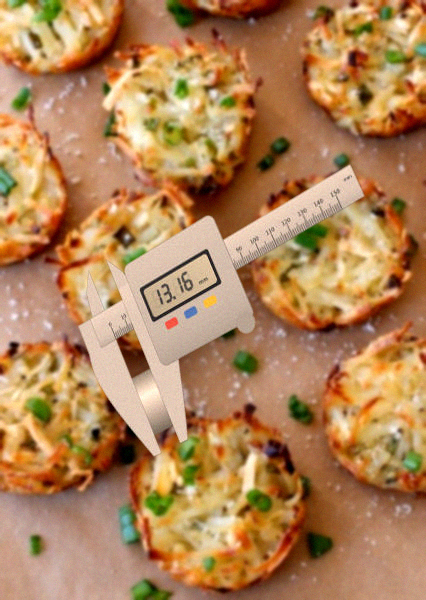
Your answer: 13.16,mm
